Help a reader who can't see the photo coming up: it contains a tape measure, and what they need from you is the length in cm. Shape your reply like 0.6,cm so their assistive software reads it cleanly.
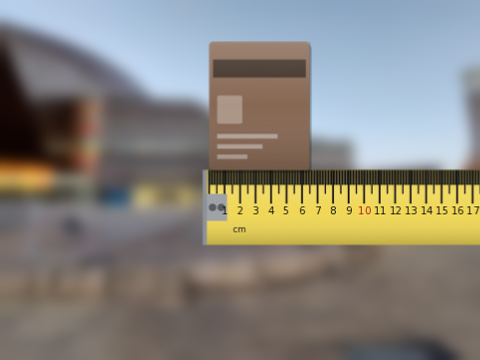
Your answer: 6.5,cm
